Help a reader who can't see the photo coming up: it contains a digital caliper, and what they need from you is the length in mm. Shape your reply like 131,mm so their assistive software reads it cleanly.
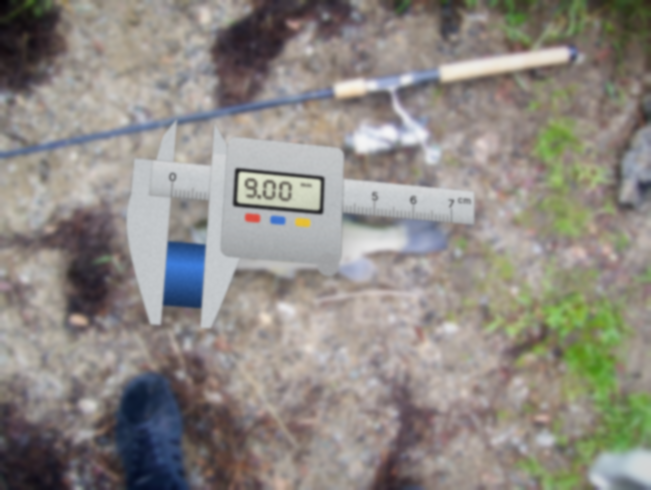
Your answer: 9.00,mm
